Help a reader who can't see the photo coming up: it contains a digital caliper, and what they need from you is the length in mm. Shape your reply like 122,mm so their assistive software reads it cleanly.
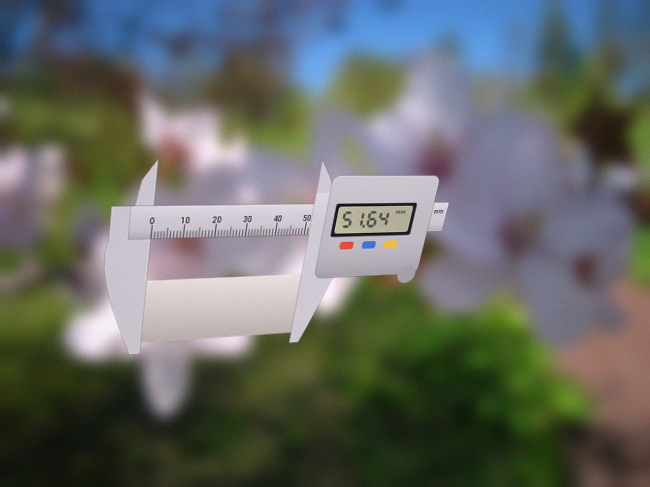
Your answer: 51.64,mm
